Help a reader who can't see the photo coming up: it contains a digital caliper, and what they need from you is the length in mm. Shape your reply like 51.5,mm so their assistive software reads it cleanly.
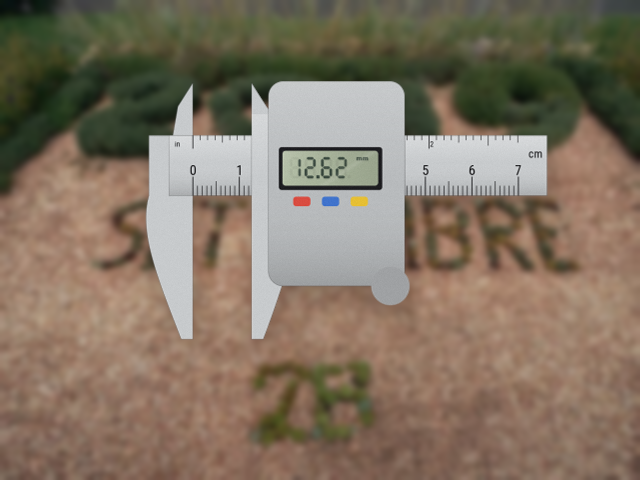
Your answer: 12.62,mm
